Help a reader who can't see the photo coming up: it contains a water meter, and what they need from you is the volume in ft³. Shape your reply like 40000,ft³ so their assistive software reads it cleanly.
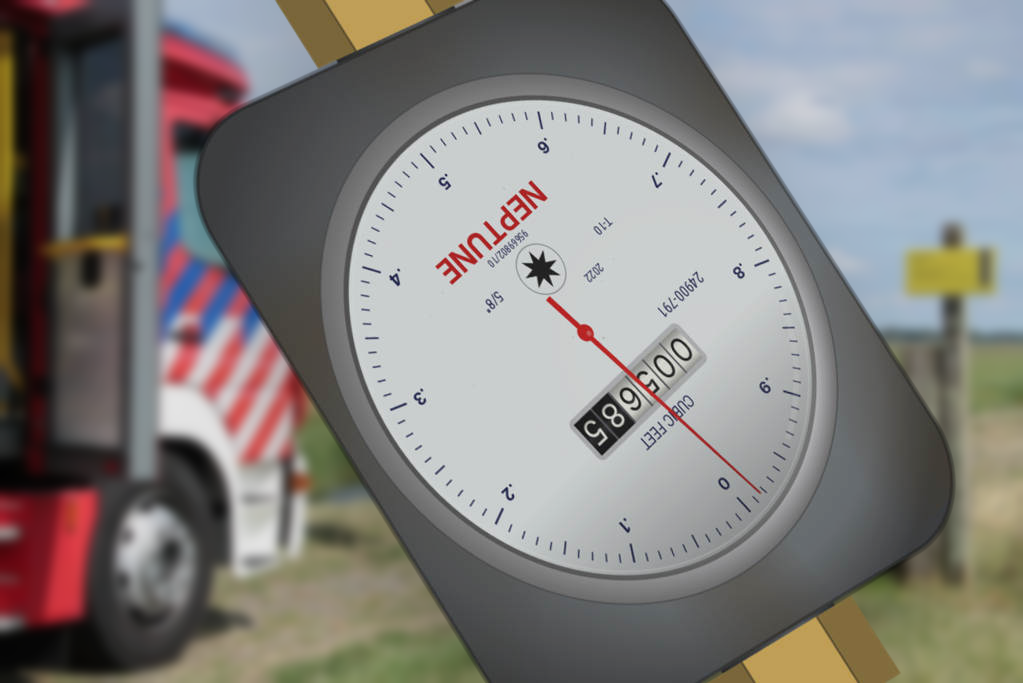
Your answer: 5684.98,ft³
